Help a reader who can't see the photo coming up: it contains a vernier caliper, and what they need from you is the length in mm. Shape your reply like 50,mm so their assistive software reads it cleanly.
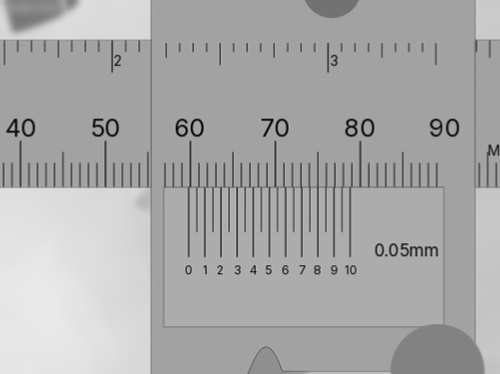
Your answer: 59.8,mm
